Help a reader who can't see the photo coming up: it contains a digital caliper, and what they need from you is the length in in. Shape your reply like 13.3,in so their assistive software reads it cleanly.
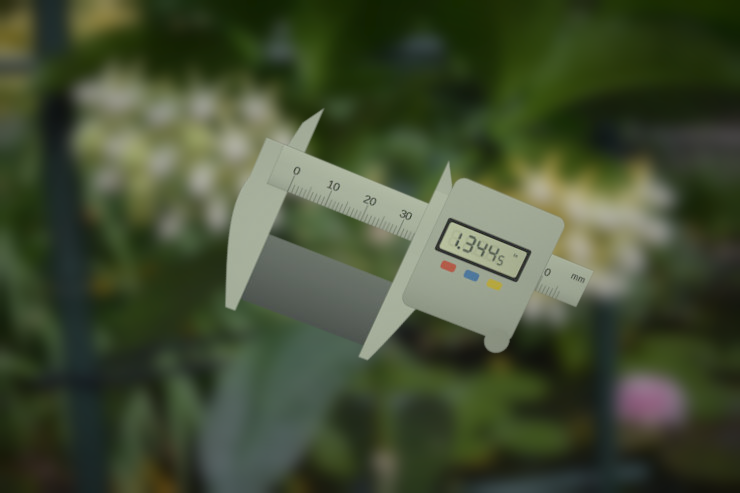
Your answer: 1.3445,in
